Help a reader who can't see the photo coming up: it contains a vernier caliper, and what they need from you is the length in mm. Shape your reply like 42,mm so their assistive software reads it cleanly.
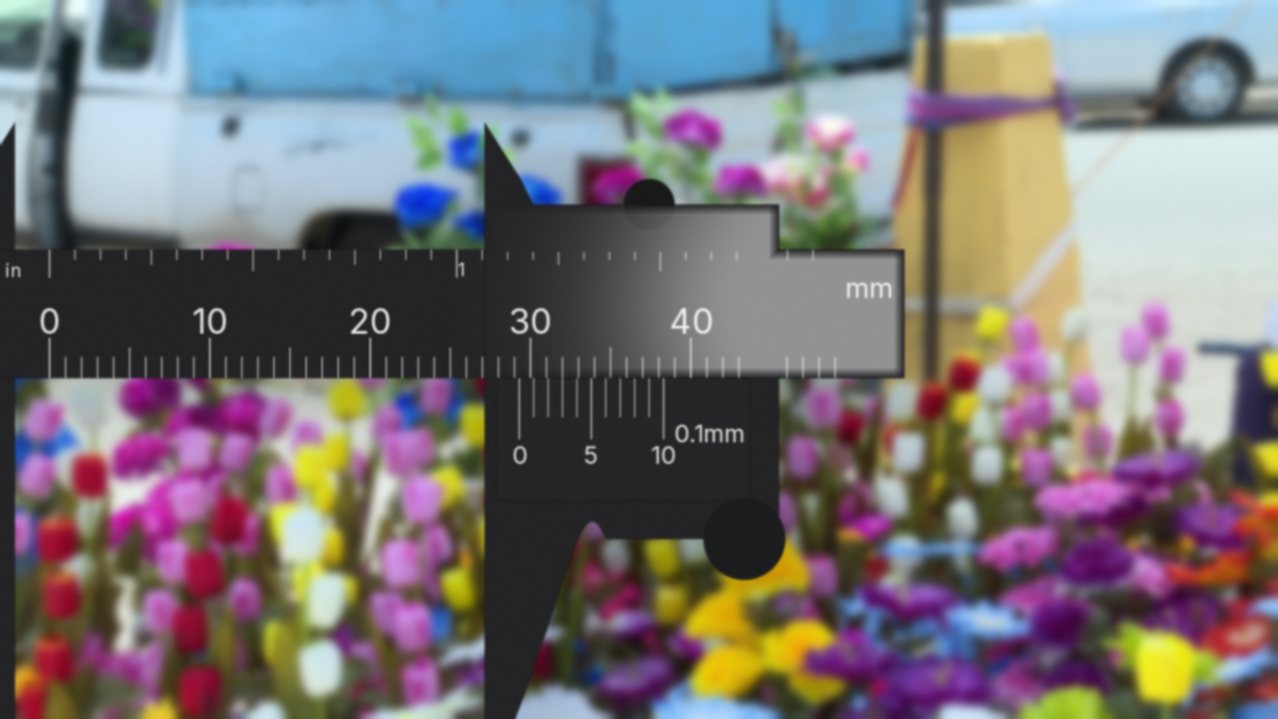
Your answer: 29.3,mm
